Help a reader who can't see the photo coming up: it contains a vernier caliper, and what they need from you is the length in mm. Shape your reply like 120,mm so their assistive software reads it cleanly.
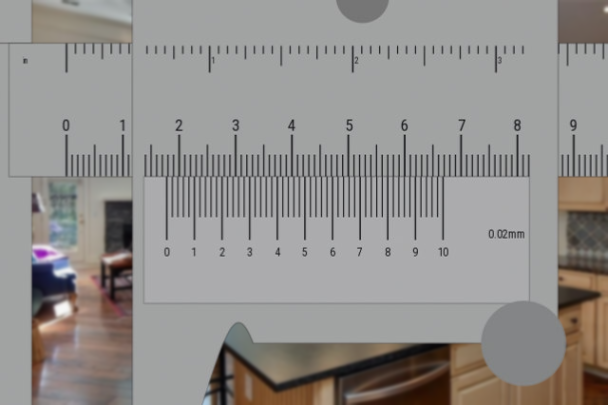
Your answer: 17.8,mm
